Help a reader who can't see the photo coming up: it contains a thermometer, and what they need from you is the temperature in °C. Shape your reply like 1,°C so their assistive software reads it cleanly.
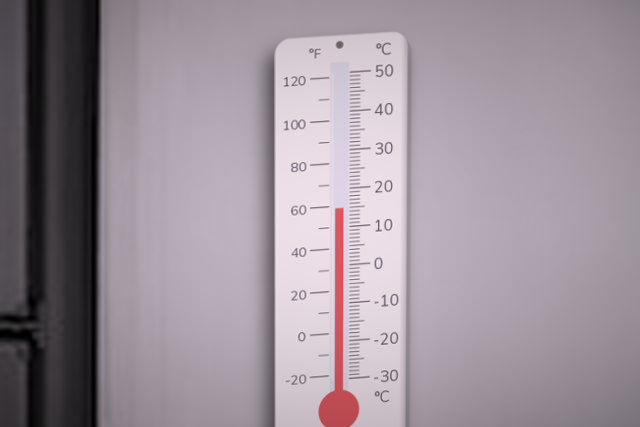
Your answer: 15,°C
